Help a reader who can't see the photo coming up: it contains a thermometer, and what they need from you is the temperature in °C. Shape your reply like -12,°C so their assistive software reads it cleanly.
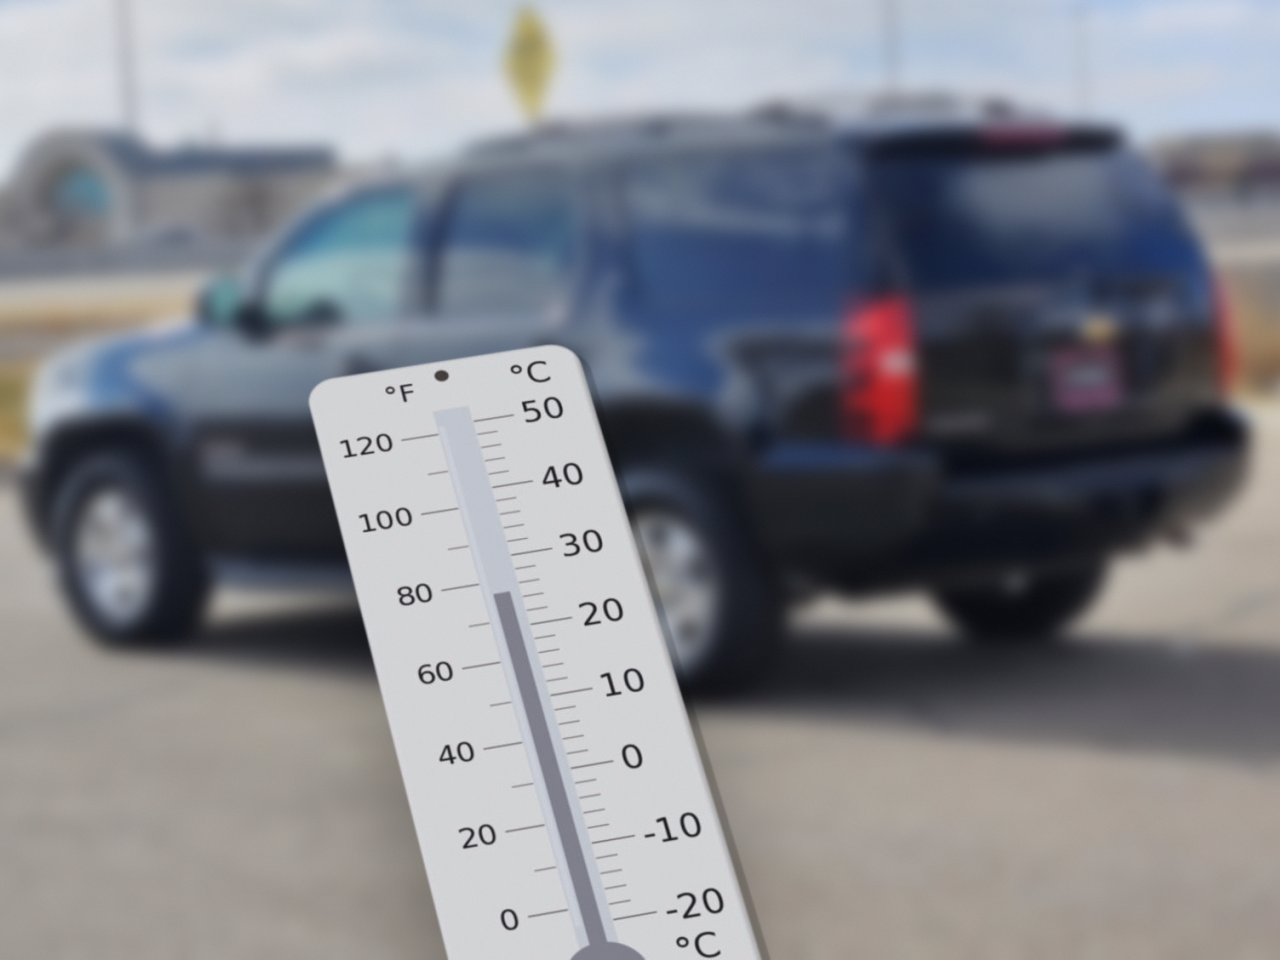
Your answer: 25,°C
